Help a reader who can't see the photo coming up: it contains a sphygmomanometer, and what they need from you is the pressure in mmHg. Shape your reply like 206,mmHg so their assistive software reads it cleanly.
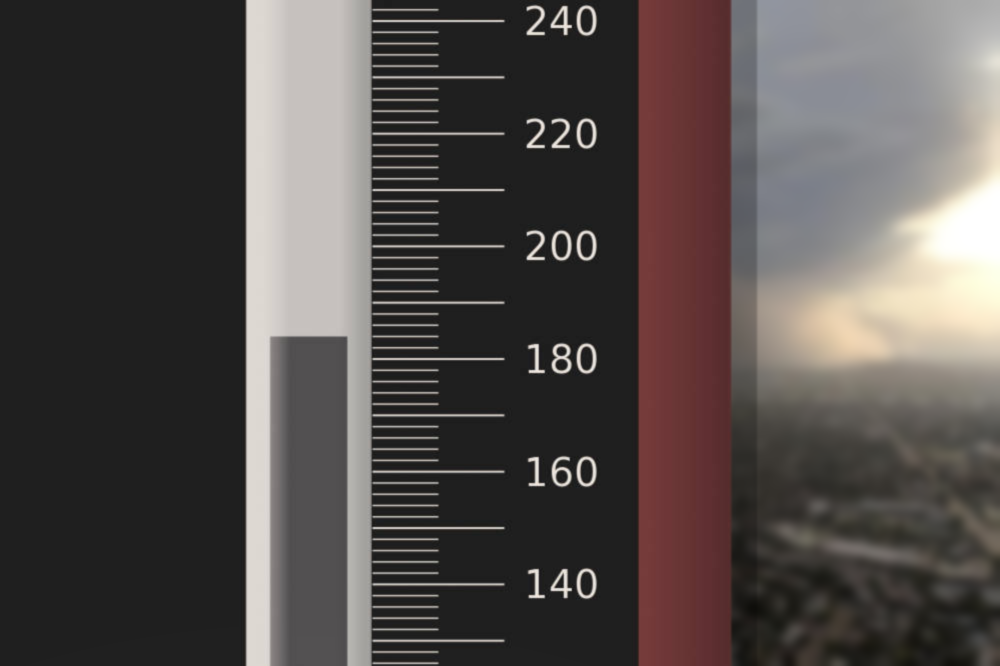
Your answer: 184,mmHg
